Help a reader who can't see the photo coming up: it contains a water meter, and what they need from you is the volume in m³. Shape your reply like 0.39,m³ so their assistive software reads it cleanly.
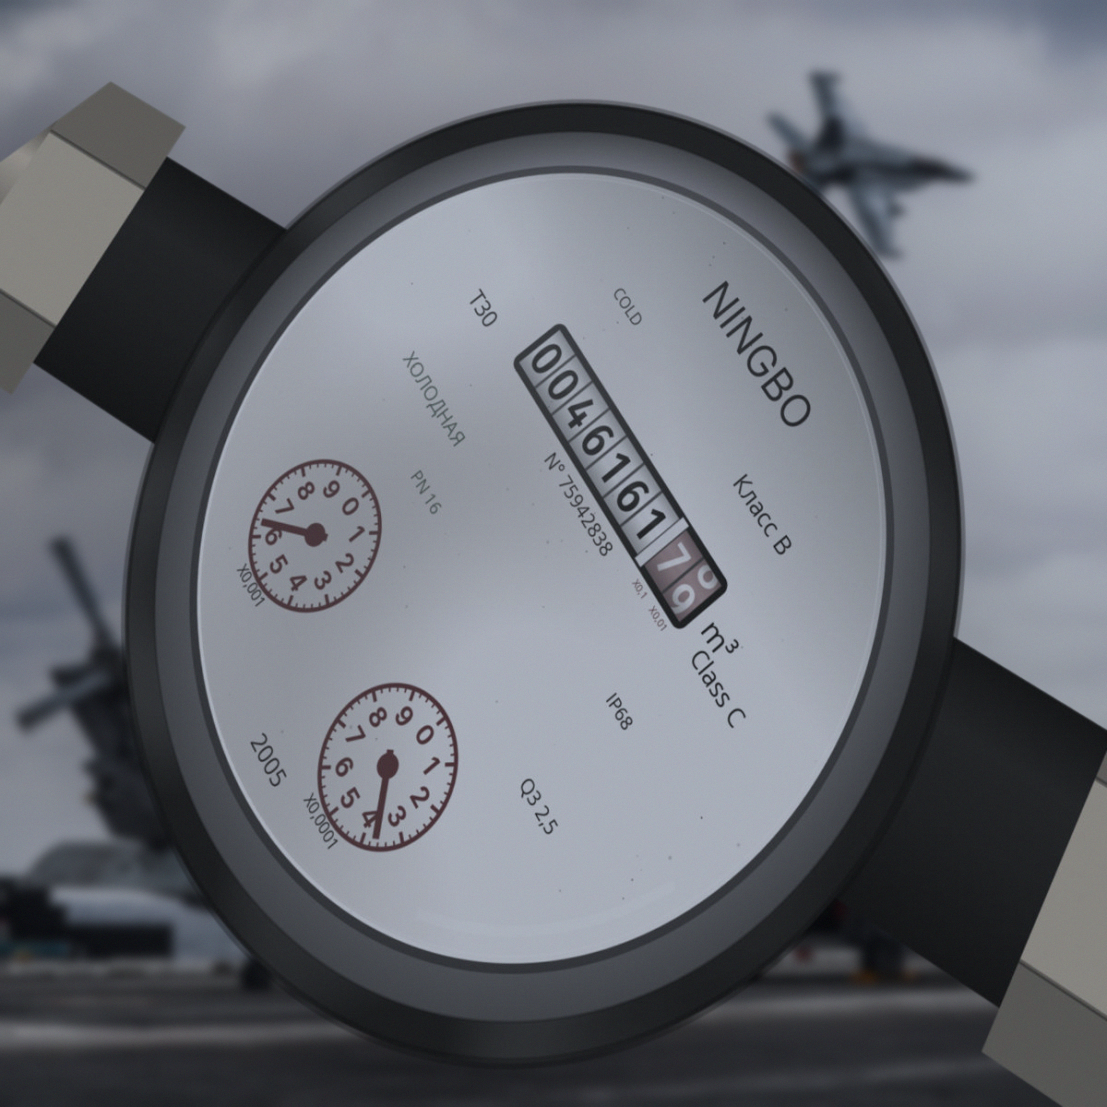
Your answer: 46161.7863,m³
